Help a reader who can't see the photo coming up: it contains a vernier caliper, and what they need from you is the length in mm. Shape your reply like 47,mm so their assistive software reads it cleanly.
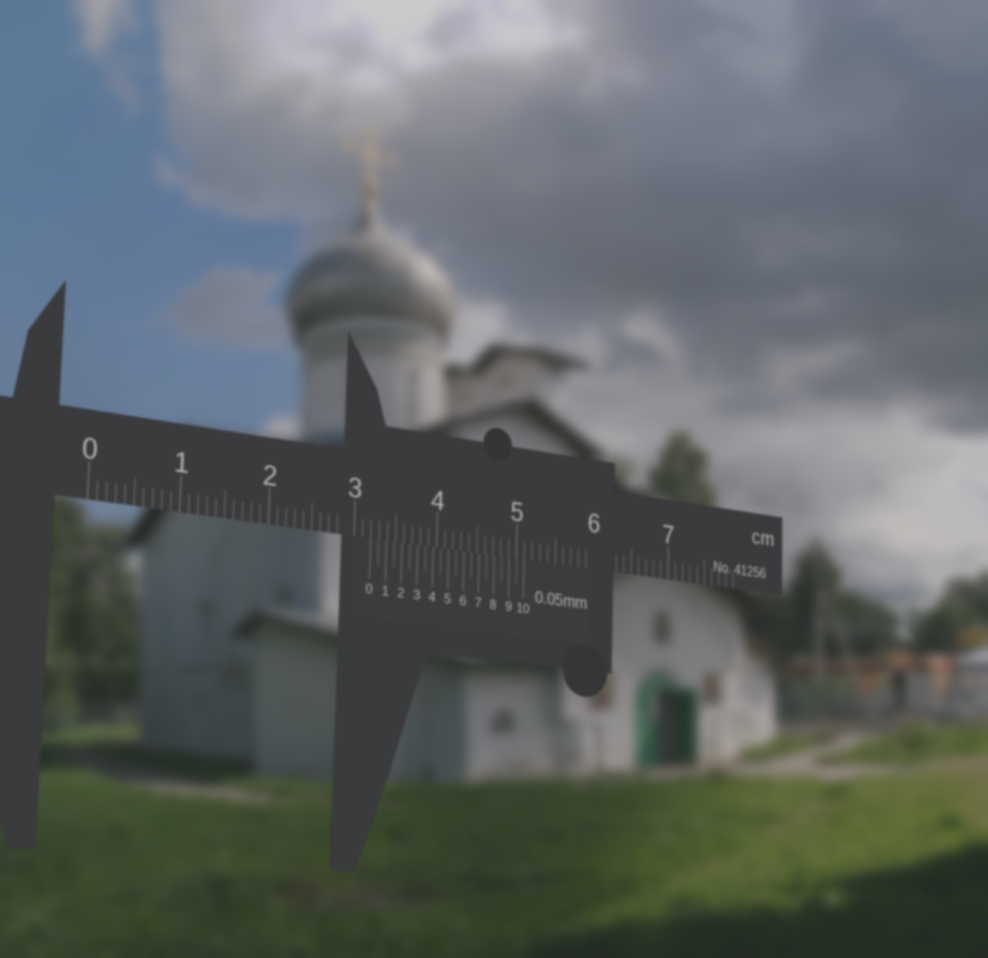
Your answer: 32.0,mm
